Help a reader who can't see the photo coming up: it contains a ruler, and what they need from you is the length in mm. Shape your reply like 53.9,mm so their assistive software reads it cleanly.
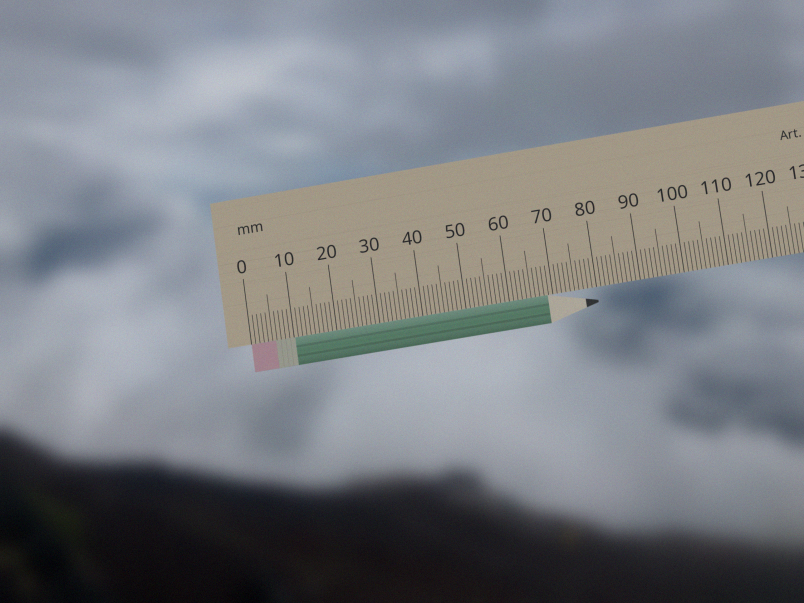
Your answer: 80,mm
